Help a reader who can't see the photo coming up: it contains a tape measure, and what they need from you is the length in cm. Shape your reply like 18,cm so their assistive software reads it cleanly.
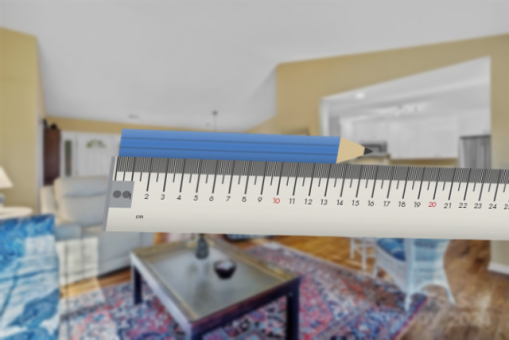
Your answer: 15.5,cm
